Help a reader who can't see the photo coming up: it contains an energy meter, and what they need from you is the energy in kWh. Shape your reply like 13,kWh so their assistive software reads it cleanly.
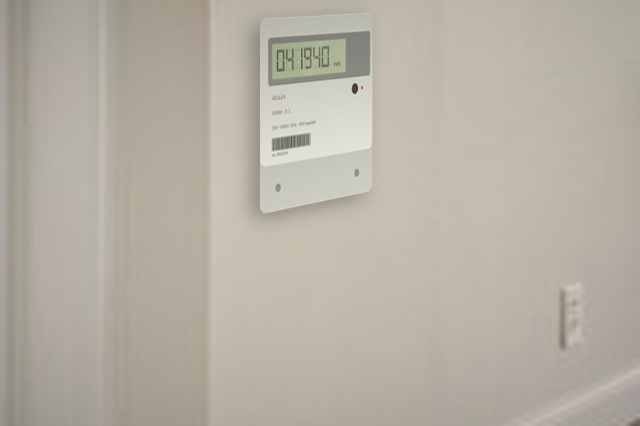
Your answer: 41940,kWh
